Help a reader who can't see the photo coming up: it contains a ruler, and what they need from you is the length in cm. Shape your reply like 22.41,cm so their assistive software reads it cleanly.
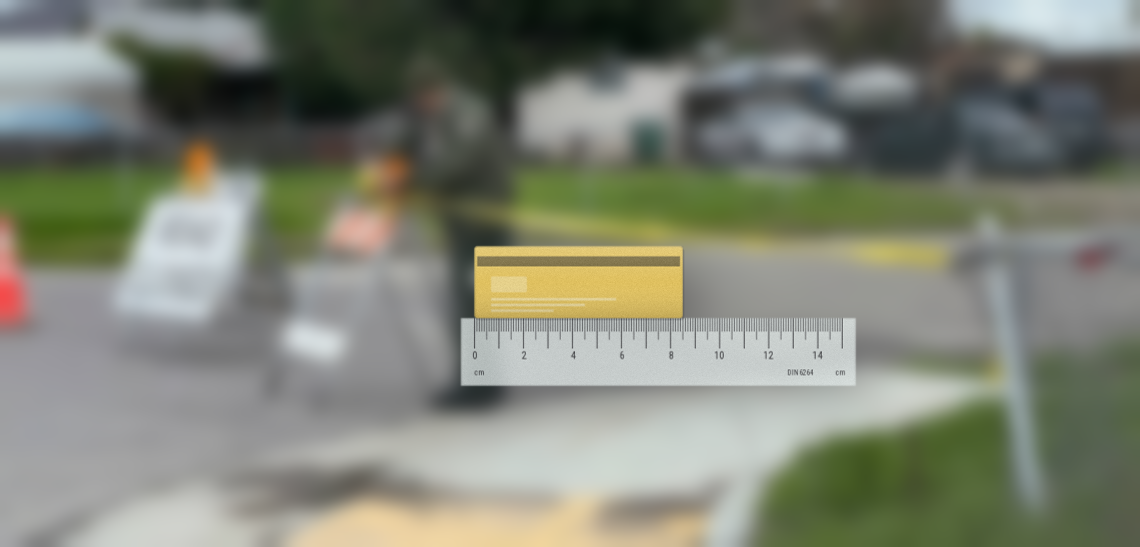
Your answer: 8.5,cm
